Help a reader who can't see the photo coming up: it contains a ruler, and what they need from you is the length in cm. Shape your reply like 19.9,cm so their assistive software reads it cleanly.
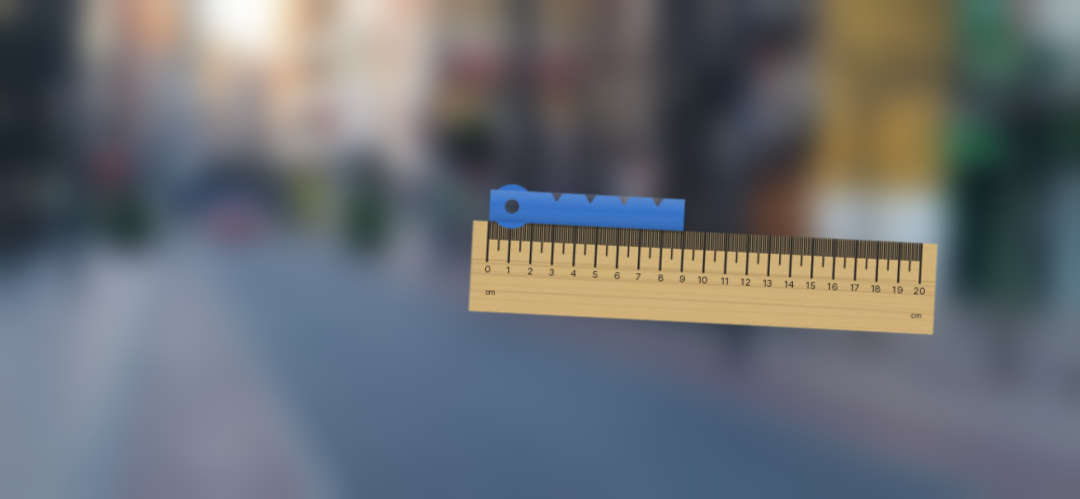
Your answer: 9,cm
